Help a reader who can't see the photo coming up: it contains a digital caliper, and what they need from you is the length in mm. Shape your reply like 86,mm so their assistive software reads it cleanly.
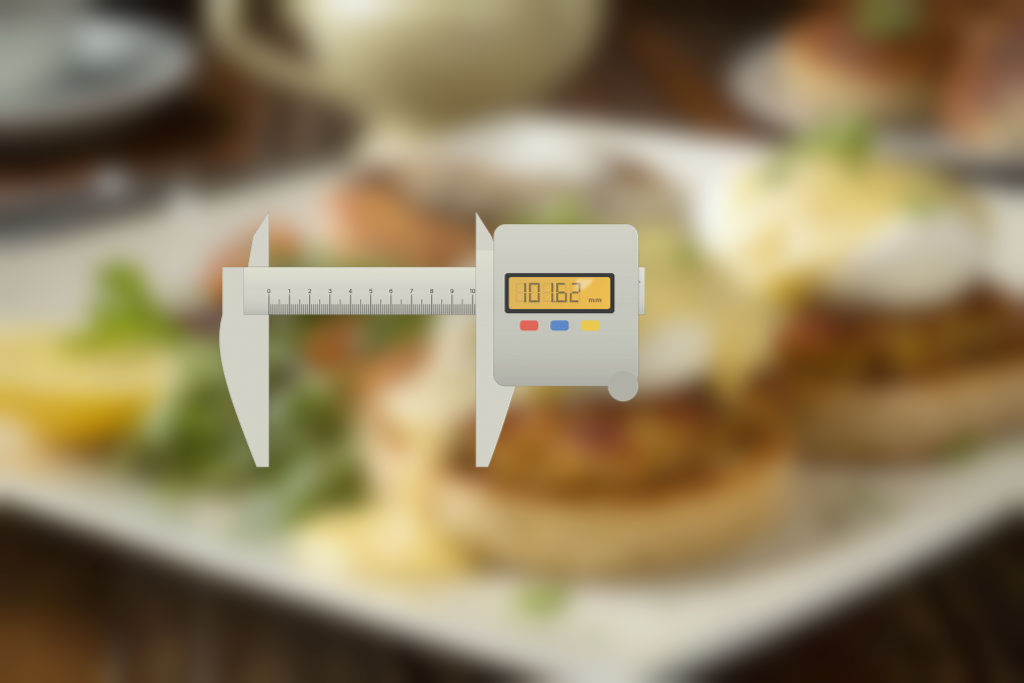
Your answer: 101.62,mm
